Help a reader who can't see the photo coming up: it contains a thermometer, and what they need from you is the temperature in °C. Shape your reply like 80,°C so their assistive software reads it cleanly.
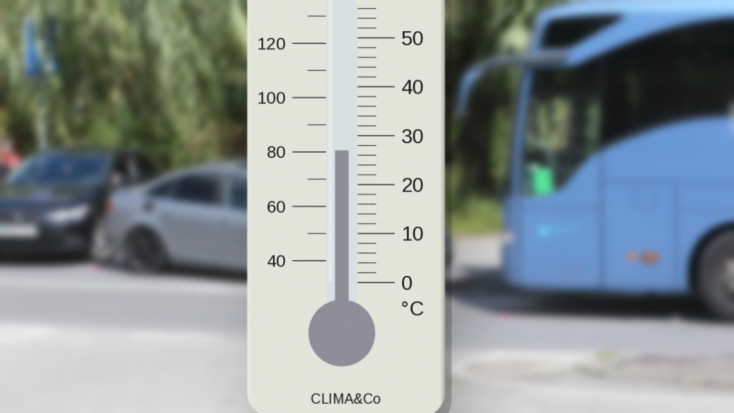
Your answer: 27,°C
